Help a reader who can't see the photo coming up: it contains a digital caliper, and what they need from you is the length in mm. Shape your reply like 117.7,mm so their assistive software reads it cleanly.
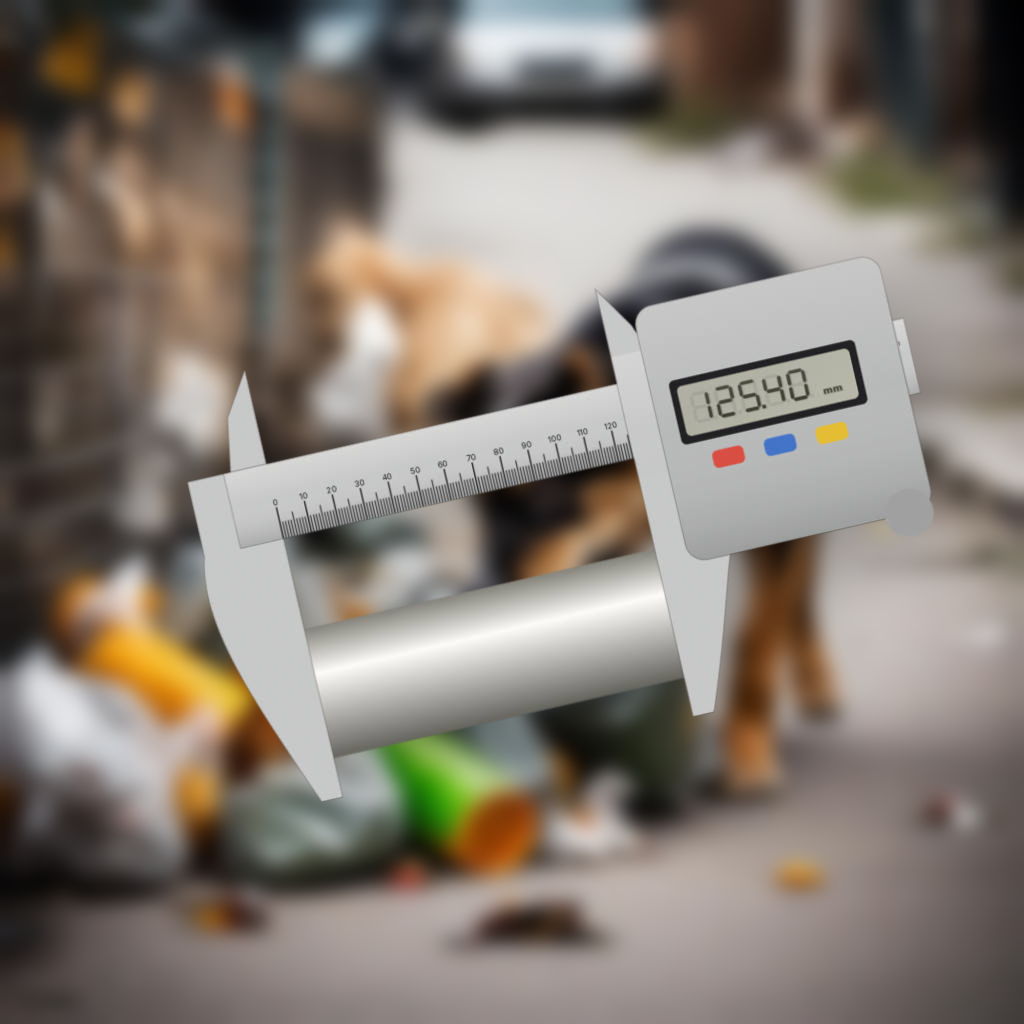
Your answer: 125.40,mm
